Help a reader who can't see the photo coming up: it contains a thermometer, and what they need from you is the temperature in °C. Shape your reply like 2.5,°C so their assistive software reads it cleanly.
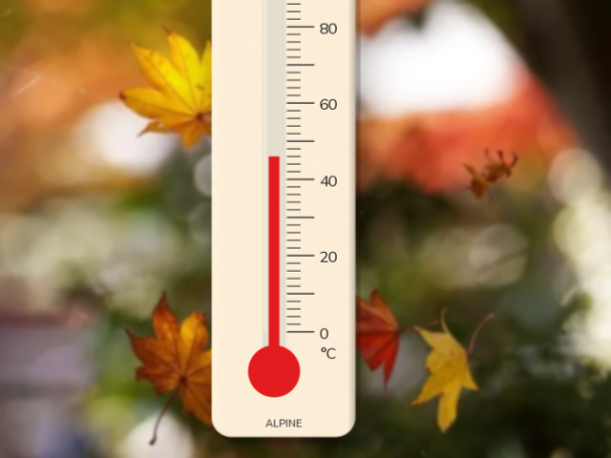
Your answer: 46,°C
